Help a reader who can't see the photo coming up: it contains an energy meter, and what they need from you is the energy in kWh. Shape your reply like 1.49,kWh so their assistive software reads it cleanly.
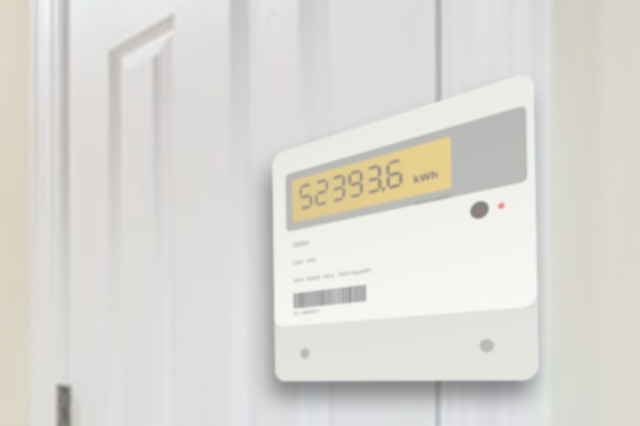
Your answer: 52393.6,kWh
